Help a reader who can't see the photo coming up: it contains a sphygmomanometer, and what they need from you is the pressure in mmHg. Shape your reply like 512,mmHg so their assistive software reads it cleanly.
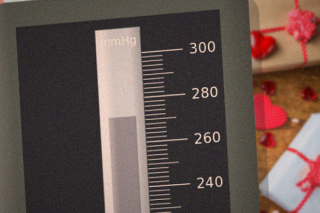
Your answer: 272,mmHg
